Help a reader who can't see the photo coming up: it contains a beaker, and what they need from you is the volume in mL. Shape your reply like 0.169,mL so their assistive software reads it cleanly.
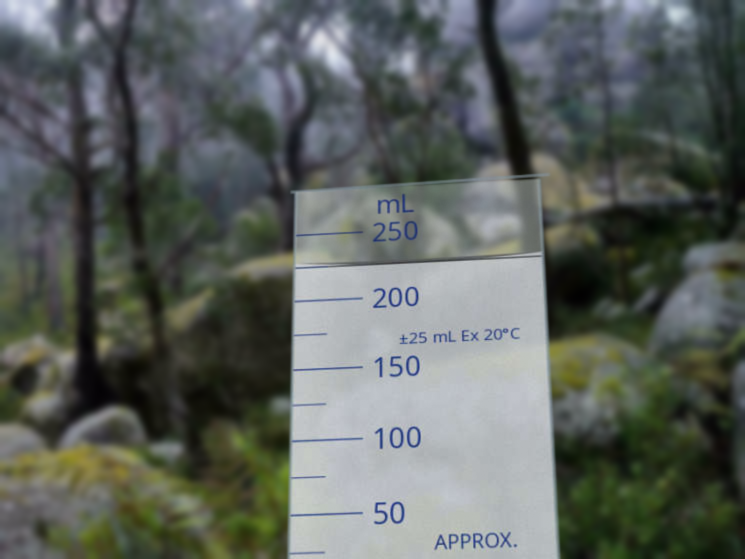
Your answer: 225,mL
